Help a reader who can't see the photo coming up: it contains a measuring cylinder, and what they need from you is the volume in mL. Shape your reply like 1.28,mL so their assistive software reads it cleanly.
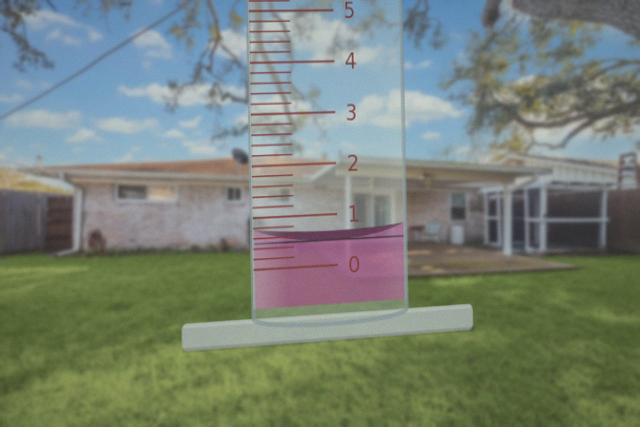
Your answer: 0.5,mL
